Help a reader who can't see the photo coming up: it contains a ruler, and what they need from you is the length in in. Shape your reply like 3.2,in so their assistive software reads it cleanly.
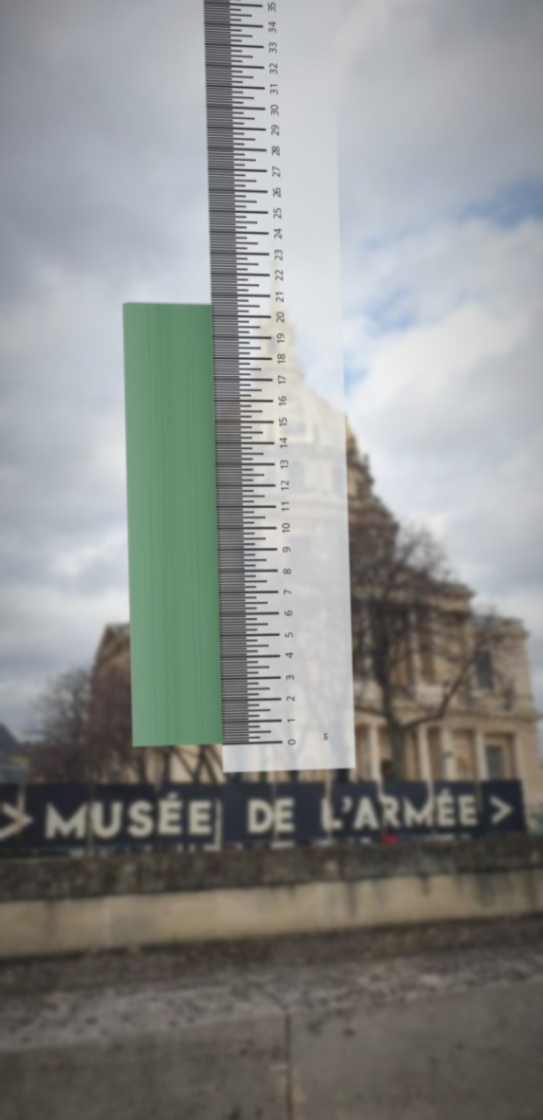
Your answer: 20.5,in
